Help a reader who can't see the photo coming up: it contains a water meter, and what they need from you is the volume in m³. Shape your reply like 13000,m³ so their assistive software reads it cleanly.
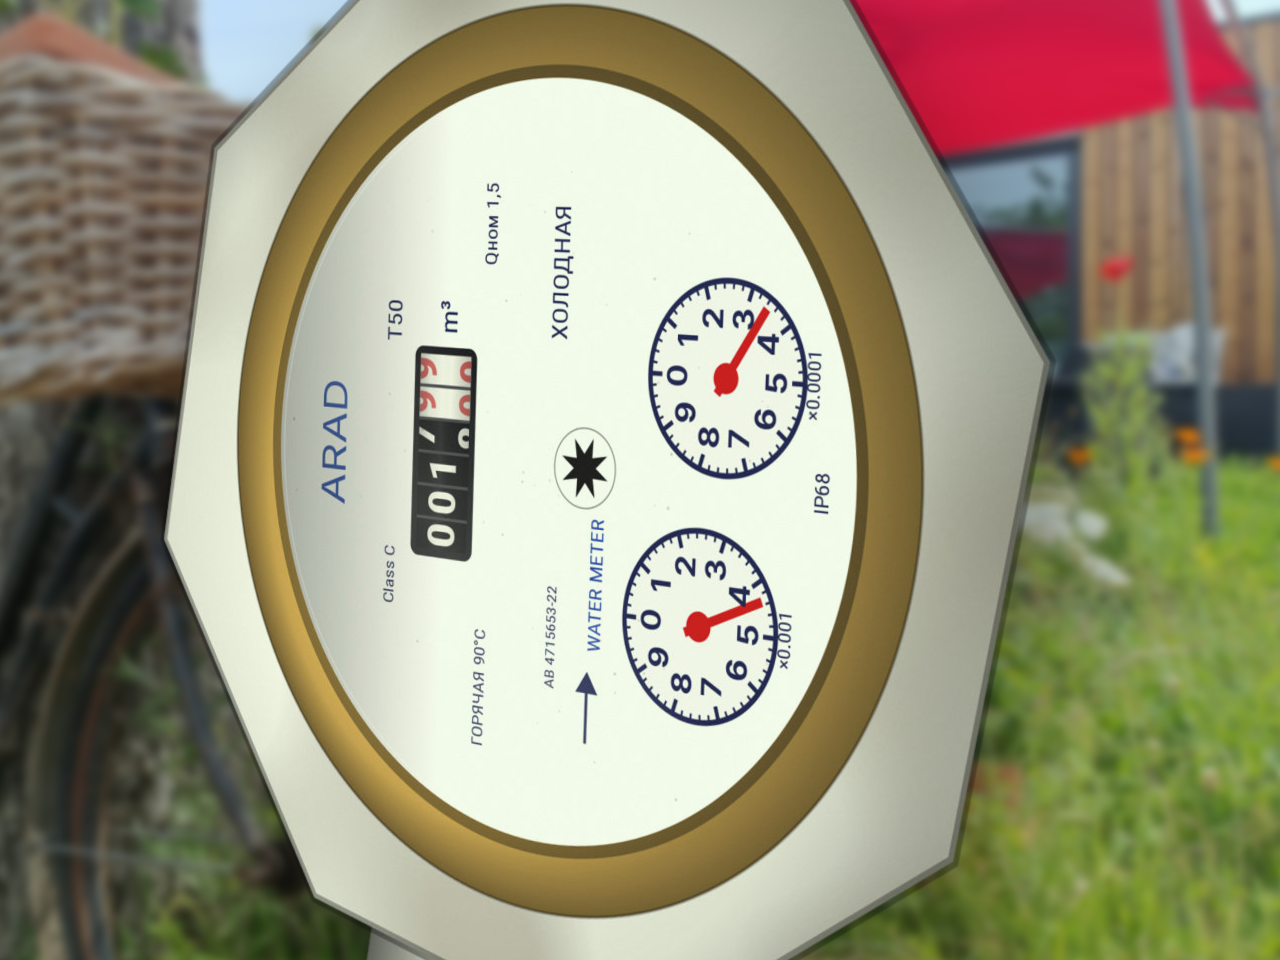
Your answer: 17.9943,m³
